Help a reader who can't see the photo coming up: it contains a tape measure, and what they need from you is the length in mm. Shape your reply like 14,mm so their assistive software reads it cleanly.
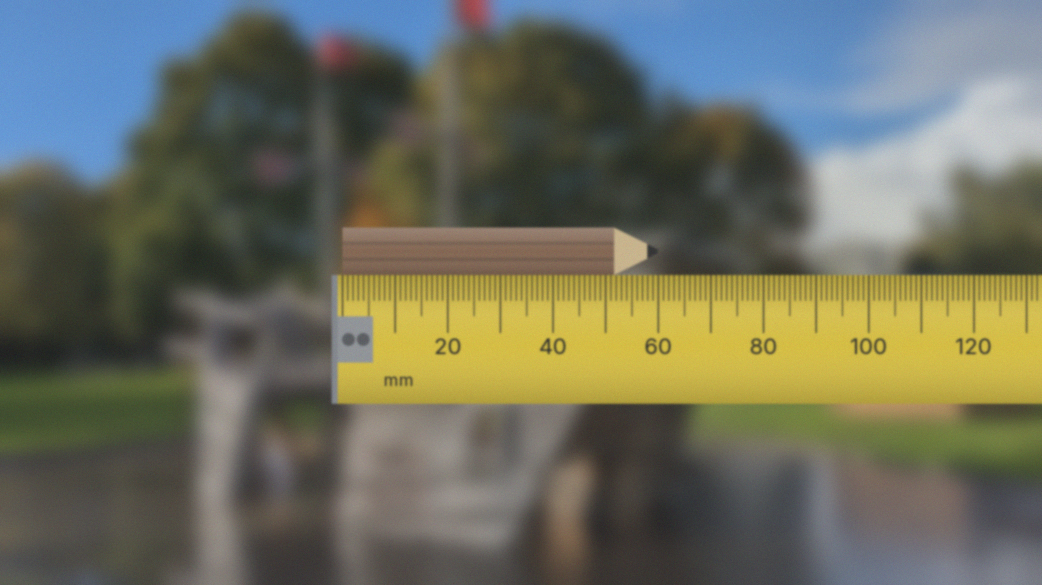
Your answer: 60,mm
